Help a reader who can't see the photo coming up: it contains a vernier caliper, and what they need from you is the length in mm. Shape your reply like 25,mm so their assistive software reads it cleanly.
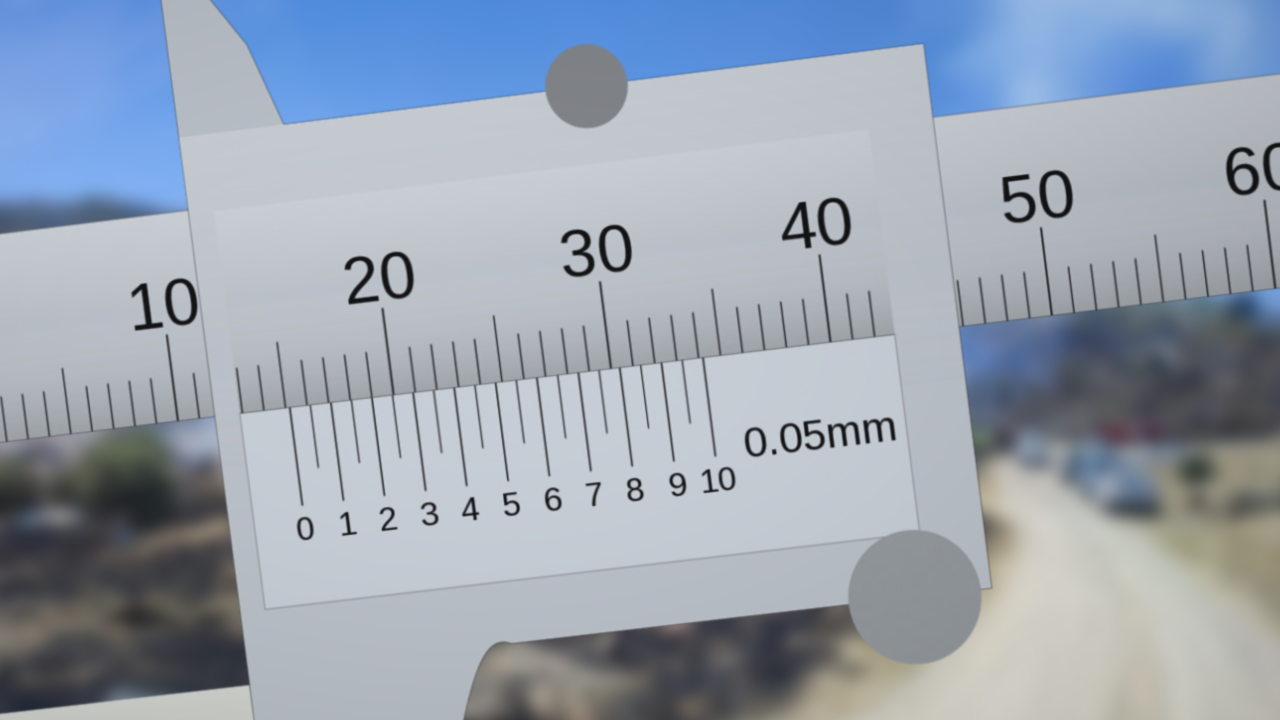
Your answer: 15.2,mm
